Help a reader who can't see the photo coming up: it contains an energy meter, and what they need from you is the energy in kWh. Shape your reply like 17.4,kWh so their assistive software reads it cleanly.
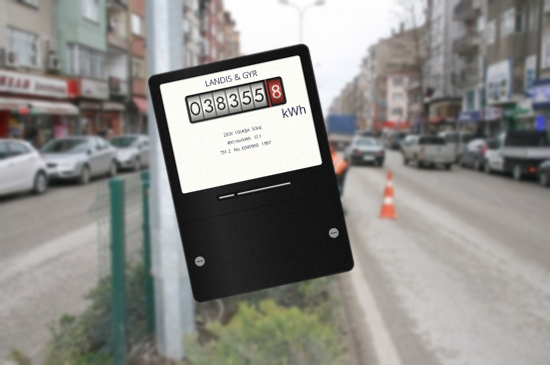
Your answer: 38355.8,kWh
